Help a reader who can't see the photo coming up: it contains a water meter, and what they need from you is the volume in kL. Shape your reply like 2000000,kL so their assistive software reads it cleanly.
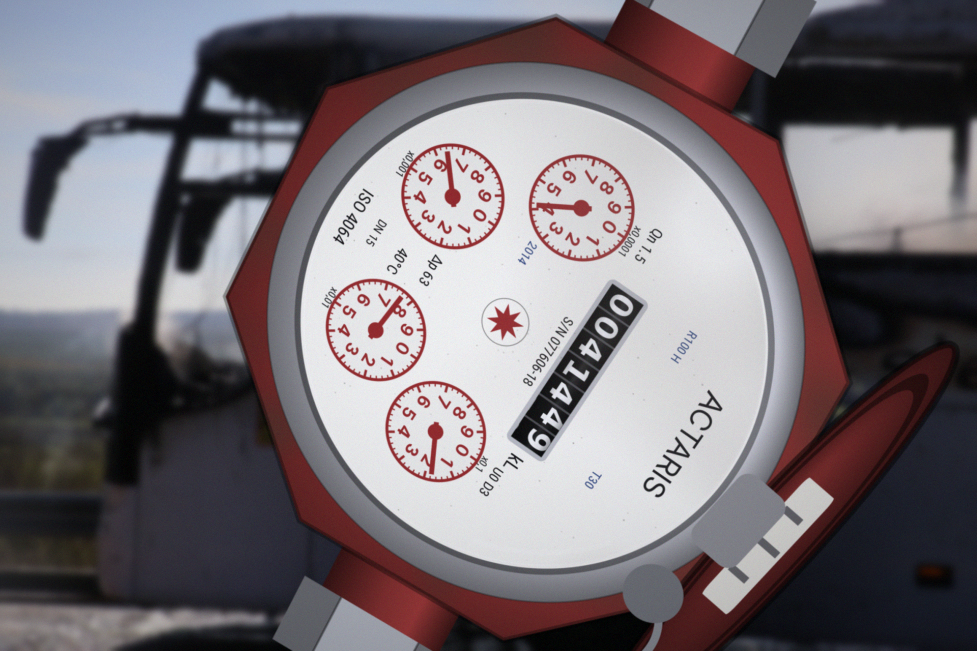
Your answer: 41449.1764,kL
